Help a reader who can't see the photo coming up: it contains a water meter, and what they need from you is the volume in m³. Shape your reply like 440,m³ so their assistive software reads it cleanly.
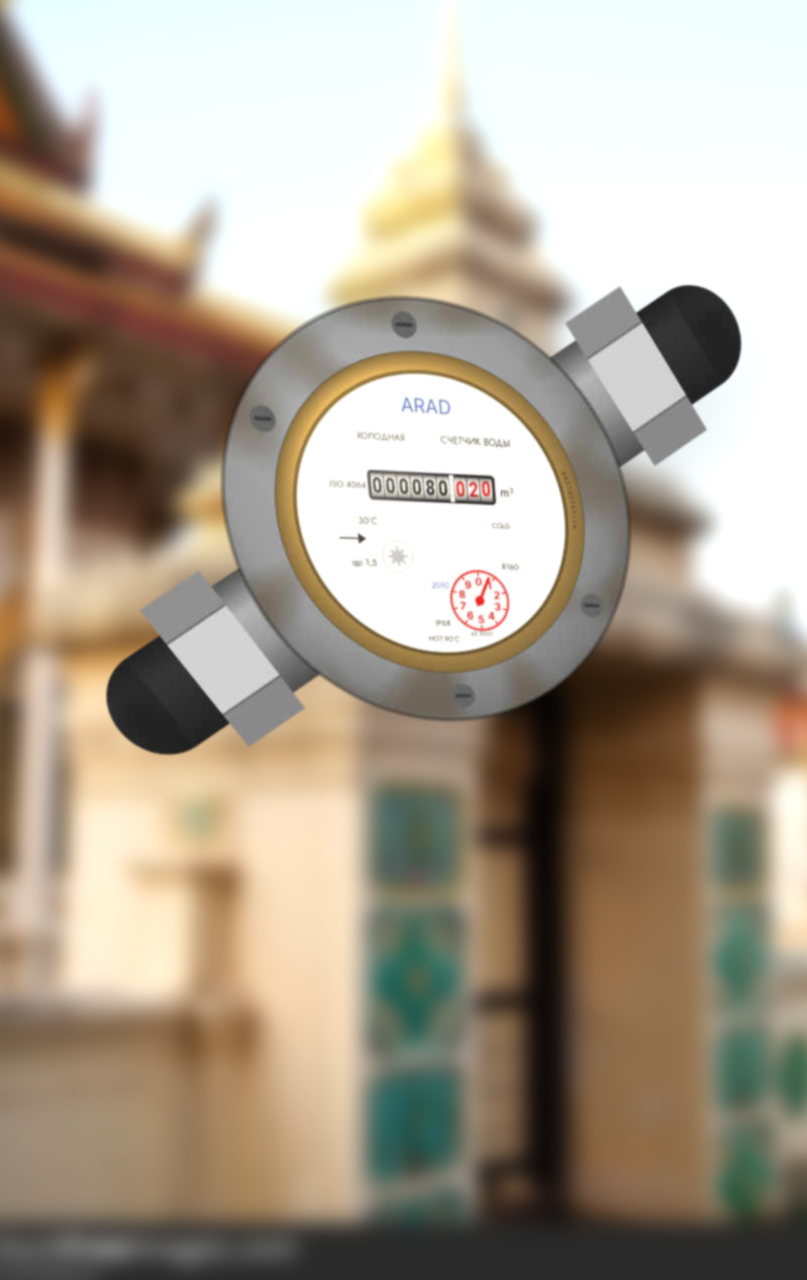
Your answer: 80.0200,m³
